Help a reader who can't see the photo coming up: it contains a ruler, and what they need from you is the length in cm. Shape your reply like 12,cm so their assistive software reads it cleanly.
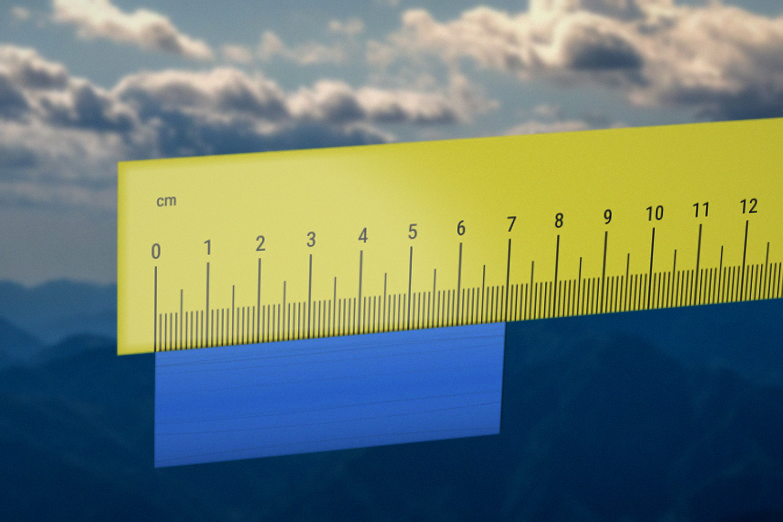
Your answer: 7,cm
